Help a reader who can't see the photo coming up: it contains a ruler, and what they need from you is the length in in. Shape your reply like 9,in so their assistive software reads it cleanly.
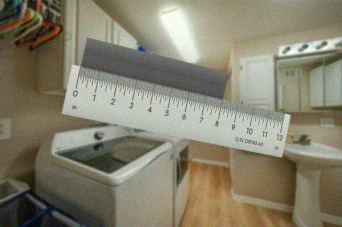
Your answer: 8,in
